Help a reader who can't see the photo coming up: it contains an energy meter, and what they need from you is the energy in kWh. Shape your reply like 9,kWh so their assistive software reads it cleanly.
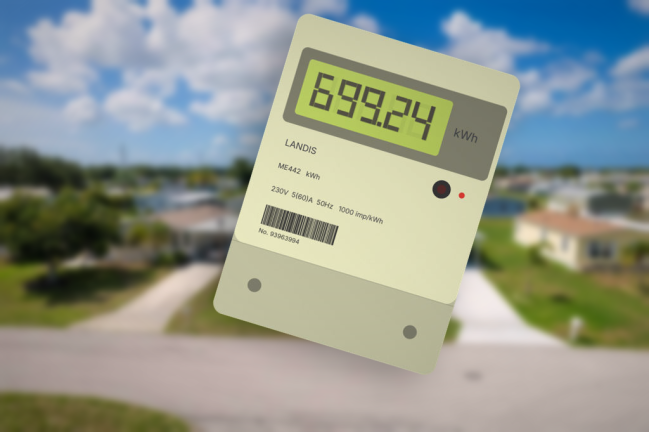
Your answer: 699.24,kWh
